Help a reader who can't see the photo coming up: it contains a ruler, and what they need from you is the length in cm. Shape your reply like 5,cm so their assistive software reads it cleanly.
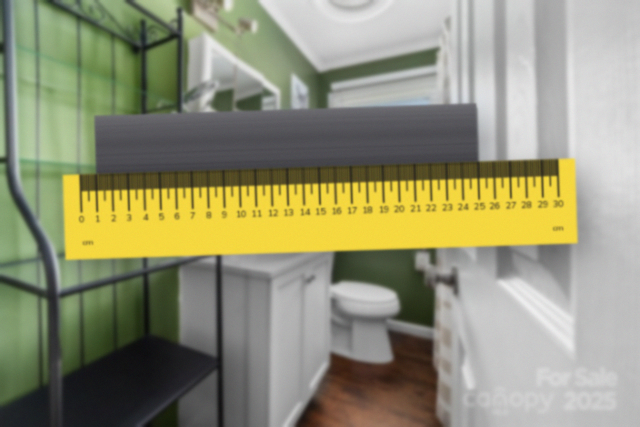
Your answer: 24,cm
